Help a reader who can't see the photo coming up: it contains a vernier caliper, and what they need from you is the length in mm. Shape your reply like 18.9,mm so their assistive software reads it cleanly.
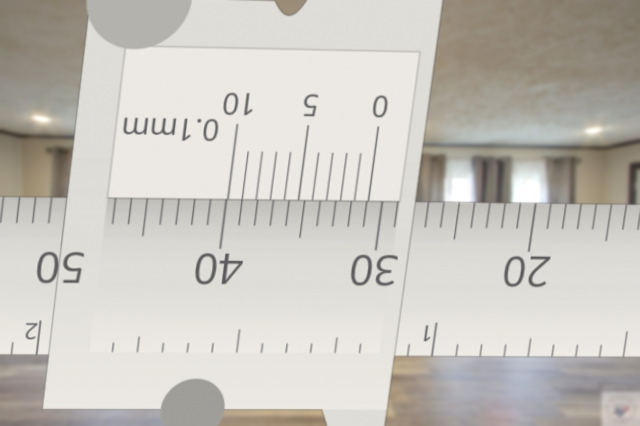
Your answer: 30.9,mm
